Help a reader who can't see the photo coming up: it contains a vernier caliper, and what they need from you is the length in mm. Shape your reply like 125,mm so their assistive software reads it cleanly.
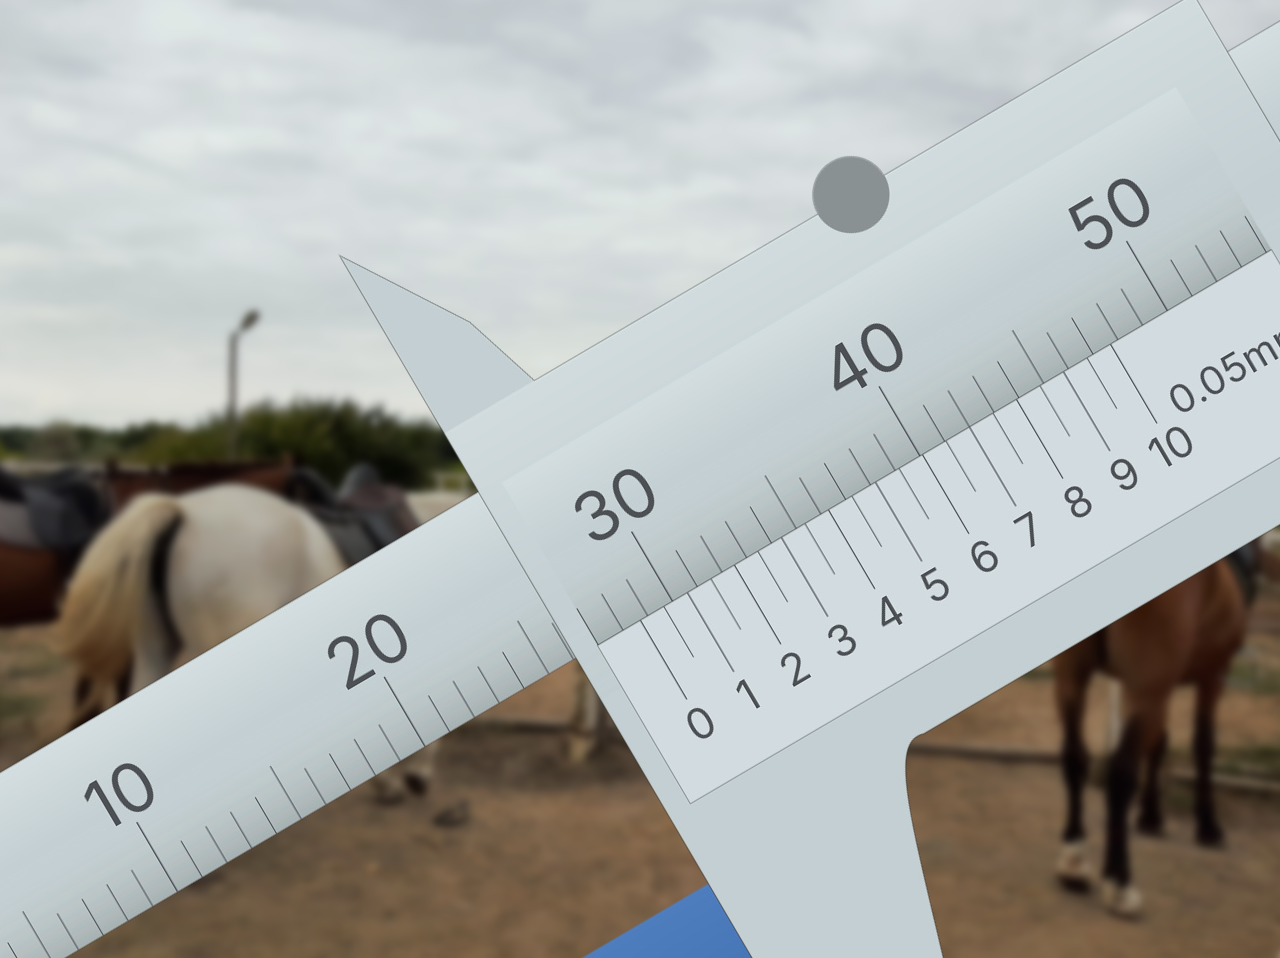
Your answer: 28.70,mm
